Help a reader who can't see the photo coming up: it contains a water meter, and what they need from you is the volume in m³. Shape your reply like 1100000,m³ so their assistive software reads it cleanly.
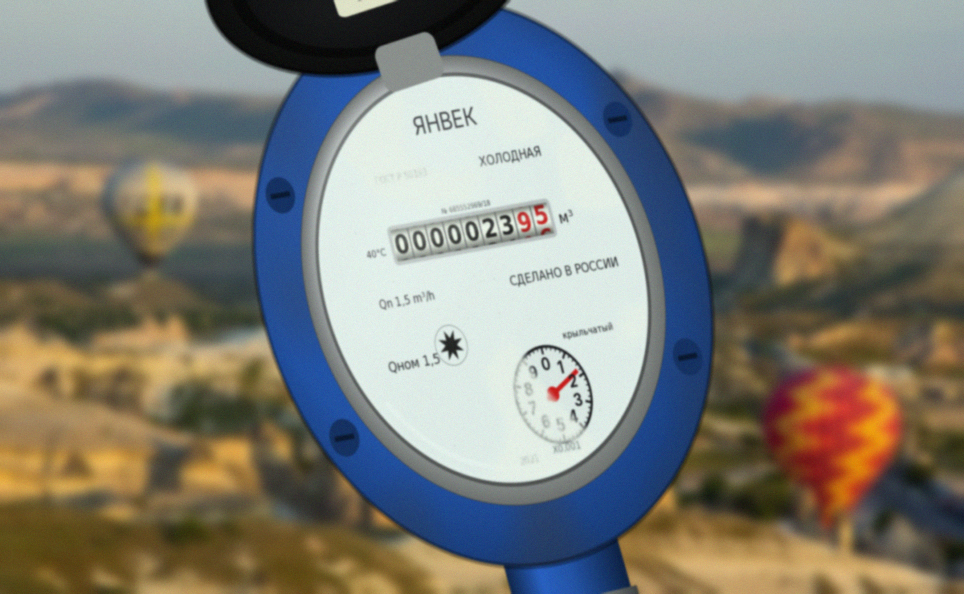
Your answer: 23.951,m³
